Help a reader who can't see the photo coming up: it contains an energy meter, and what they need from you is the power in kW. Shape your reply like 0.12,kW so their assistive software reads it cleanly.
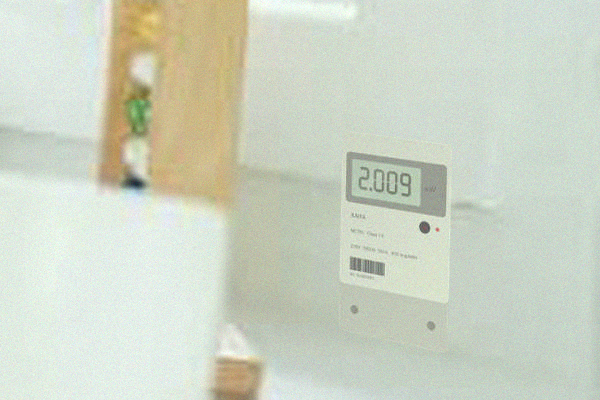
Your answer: 2.009,kW
